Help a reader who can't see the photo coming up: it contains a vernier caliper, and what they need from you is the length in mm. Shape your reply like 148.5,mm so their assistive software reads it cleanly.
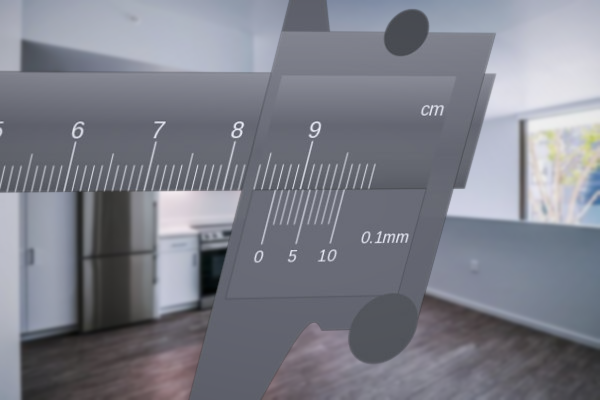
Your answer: 86.8,mm
